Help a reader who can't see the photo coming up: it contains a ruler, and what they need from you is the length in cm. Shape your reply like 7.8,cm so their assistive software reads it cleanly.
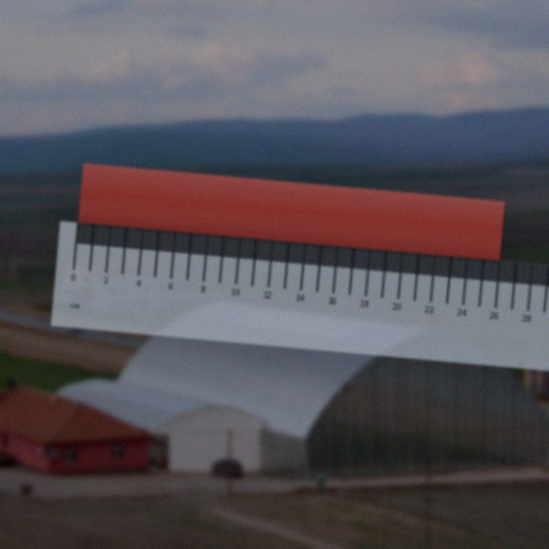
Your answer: 26,cm
